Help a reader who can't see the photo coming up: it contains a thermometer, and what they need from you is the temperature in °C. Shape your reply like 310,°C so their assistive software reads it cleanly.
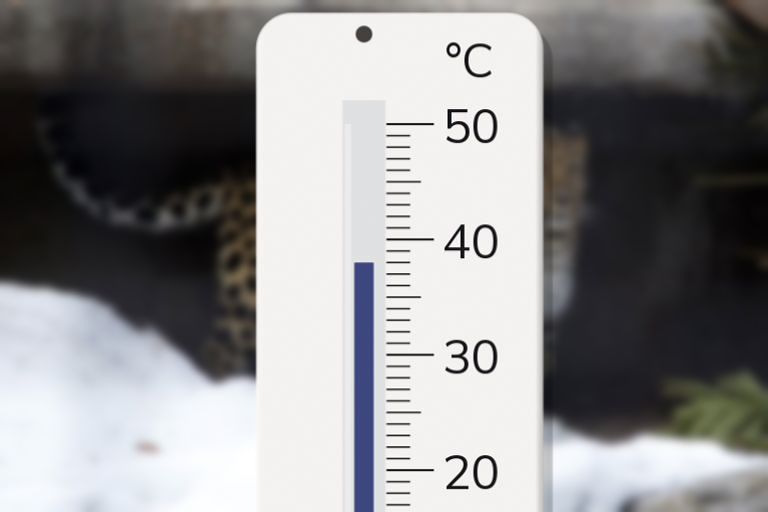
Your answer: 38,°C
